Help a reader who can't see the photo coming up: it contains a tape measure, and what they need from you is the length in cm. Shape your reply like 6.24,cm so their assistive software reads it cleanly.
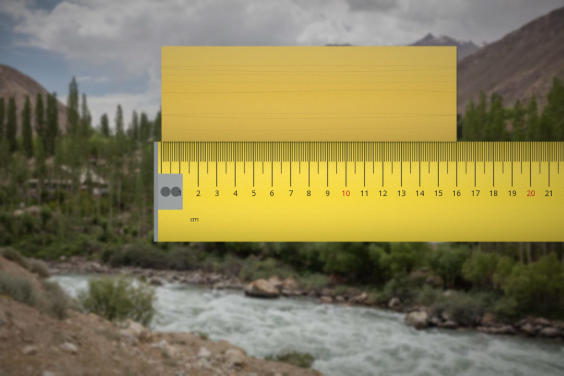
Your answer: 16,cm
